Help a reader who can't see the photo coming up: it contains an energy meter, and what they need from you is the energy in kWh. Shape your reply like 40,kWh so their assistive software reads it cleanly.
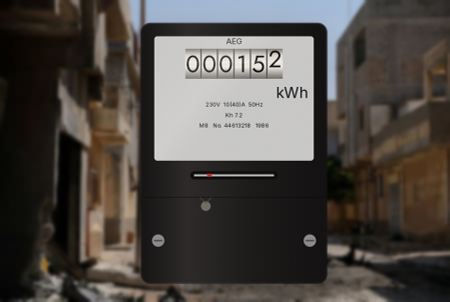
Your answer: 152,kWh
